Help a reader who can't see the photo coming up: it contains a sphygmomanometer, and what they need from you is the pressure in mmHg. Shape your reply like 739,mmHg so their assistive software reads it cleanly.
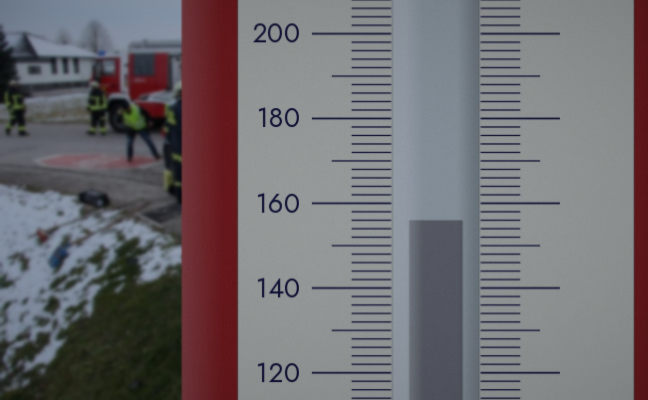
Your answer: 156,mmHg
